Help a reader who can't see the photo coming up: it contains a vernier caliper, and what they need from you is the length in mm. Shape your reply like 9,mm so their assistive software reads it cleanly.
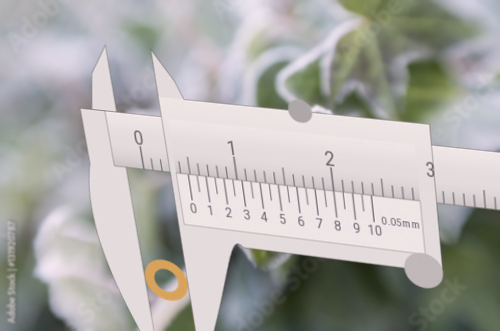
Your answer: 4.8,mm
